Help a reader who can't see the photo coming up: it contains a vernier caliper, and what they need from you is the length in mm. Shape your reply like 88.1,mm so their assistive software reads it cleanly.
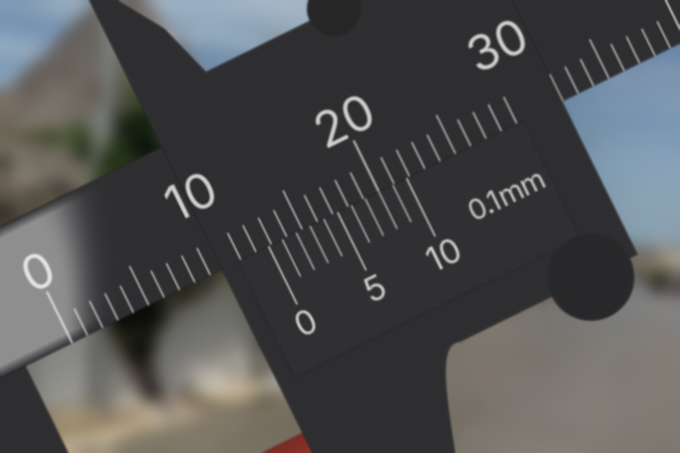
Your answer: 12.8,mm
